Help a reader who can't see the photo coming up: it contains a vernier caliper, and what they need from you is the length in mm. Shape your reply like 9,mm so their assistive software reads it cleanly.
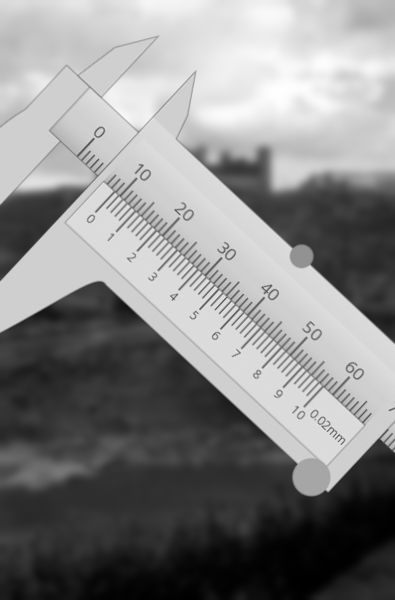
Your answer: 8.8,mm
